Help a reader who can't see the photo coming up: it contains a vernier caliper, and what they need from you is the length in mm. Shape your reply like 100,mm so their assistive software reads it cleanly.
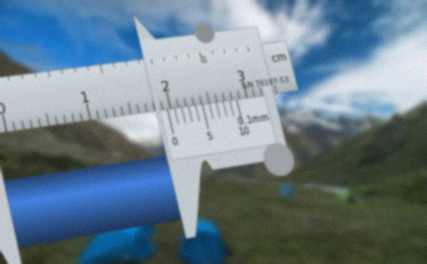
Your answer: 19.6,mm
